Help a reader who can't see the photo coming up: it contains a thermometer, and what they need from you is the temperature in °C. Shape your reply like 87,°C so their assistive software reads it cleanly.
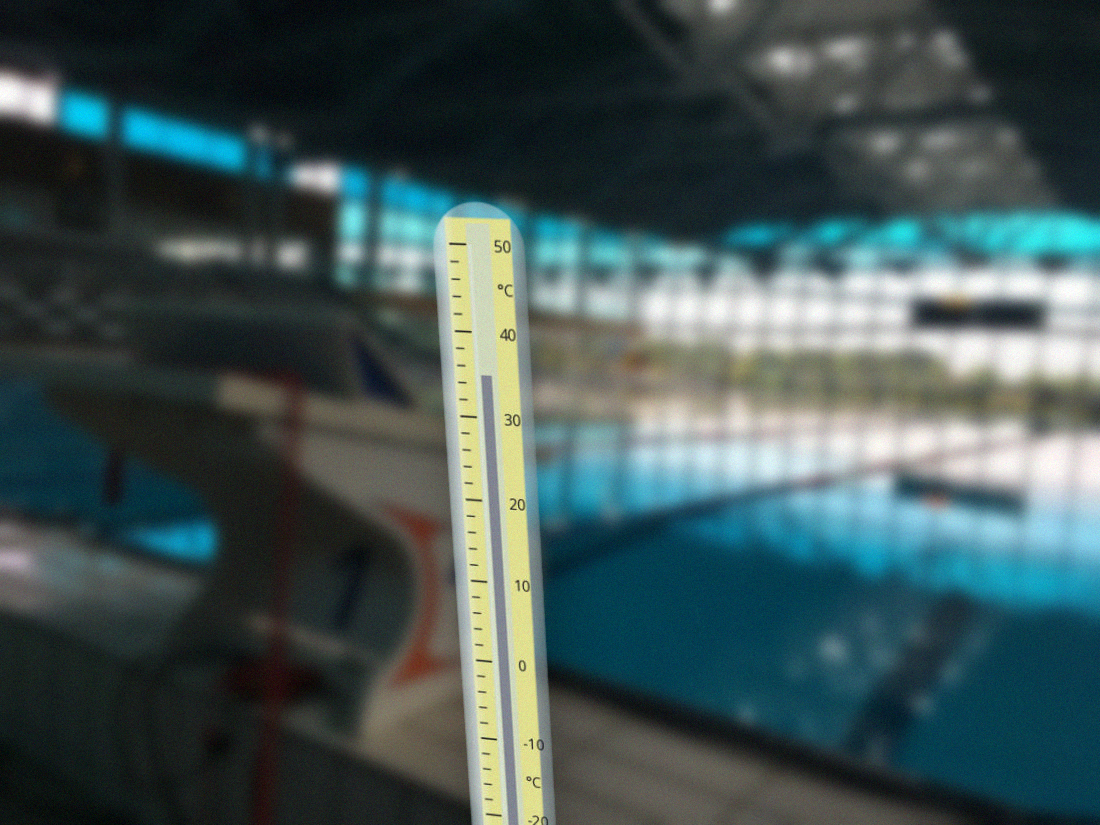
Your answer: 35,°C
